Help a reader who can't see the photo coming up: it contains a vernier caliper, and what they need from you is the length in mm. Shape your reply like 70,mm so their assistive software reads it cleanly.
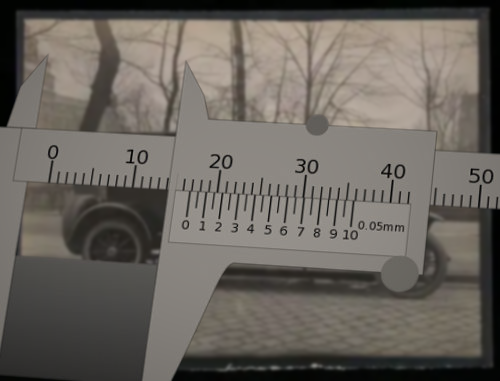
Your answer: 16.8,mm
